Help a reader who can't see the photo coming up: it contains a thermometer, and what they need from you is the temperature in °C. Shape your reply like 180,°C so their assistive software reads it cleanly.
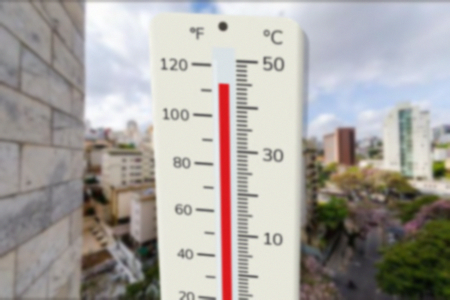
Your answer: 45,°C
